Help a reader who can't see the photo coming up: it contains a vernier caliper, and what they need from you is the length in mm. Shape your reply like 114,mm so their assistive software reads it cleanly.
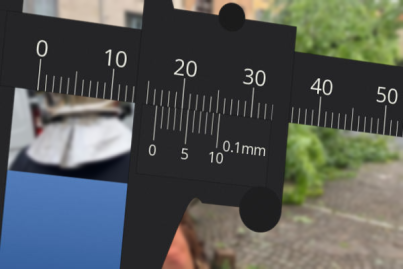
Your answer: 16.4,mm
